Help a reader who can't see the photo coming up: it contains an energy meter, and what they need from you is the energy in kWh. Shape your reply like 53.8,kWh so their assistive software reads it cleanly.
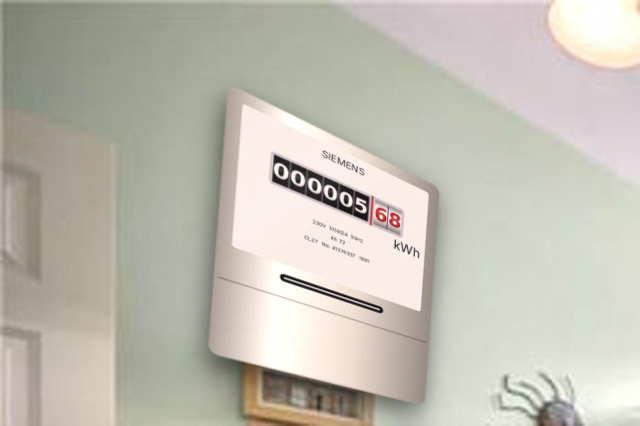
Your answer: 5.68,kWh
